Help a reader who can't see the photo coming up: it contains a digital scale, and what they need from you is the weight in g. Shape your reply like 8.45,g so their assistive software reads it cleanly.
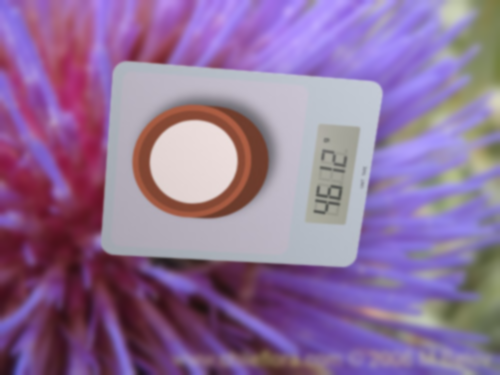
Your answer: 4612,g
